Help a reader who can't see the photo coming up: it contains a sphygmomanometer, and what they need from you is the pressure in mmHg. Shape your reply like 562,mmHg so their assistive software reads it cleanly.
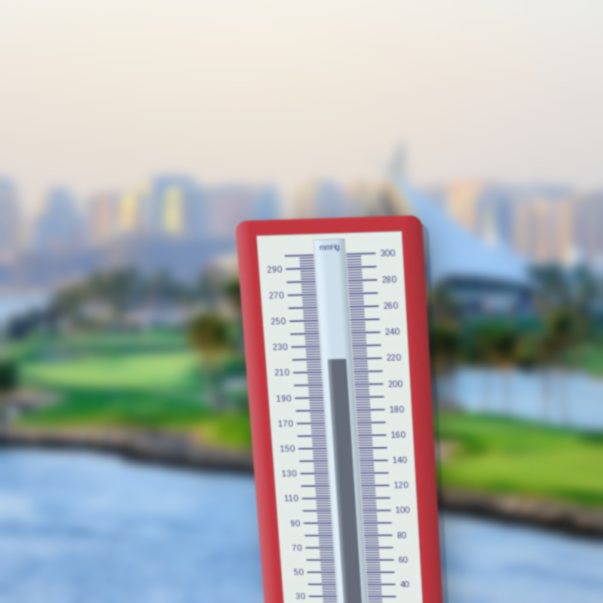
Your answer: 220,mmHg
